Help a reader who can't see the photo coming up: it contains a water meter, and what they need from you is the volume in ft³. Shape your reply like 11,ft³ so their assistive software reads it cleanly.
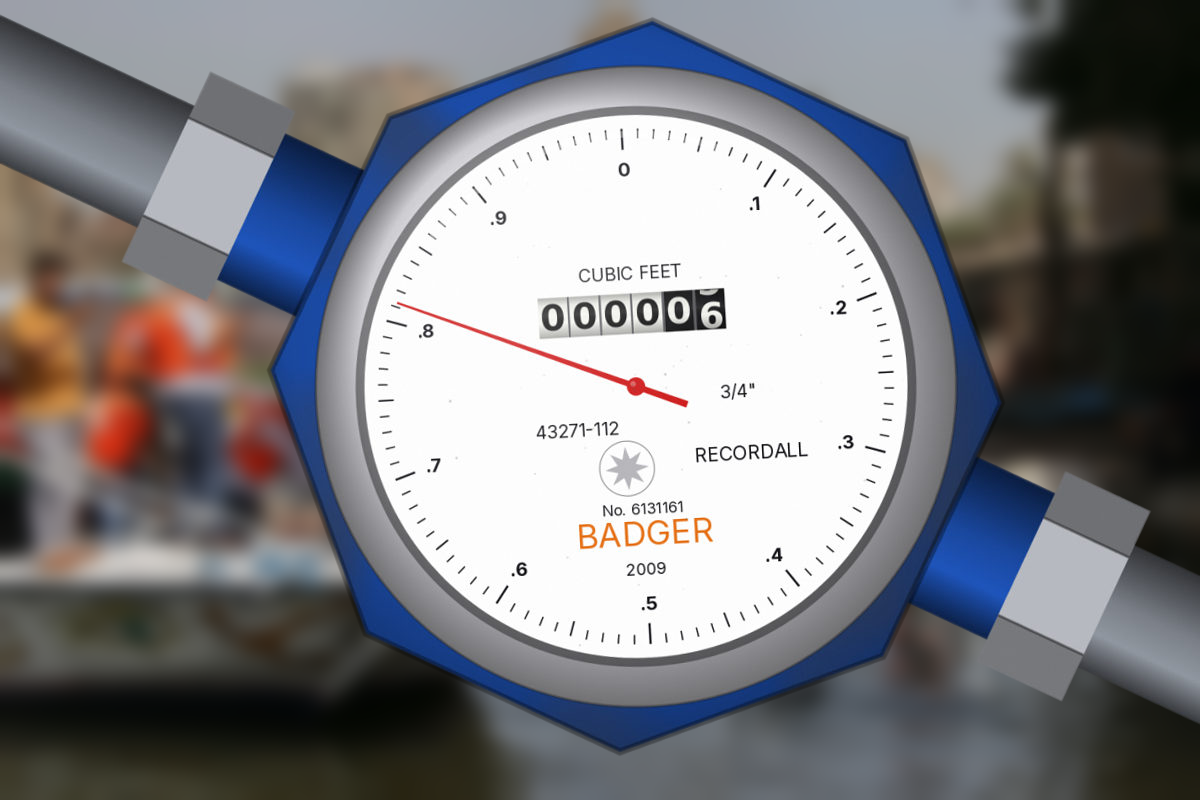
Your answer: 5.81,ft³
